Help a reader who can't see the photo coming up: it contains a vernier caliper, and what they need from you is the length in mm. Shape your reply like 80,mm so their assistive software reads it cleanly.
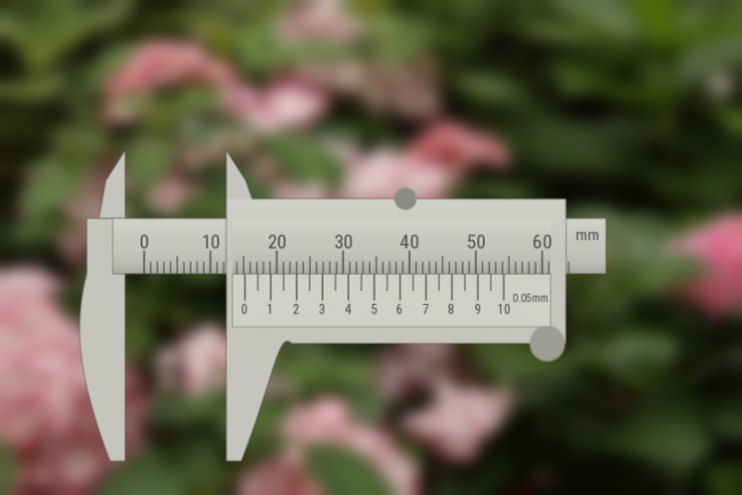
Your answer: 15.2,mm
